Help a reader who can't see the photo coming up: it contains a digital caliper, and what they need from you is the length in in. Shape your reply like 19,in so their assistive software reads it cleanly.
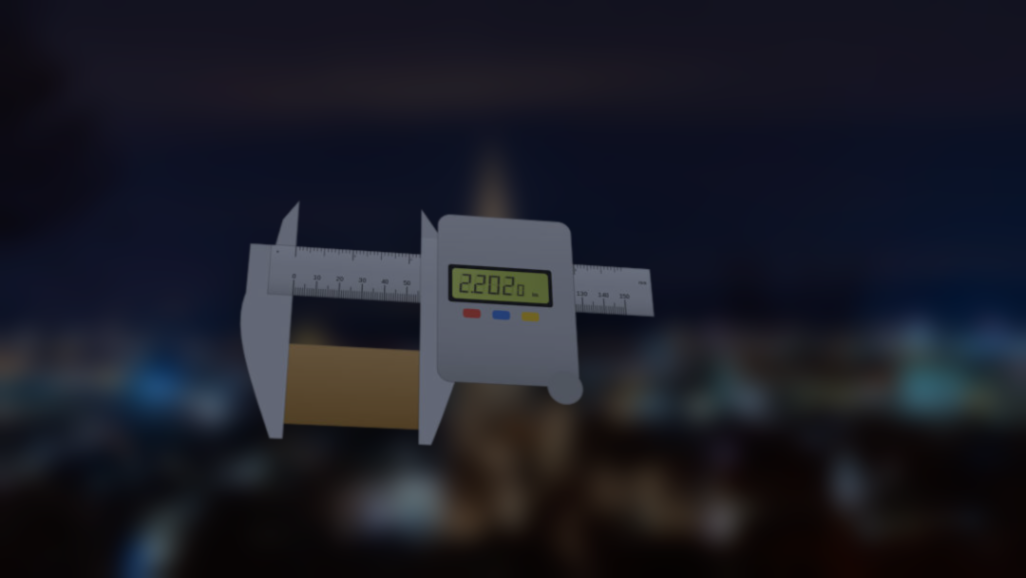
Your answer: 2.2020,in
